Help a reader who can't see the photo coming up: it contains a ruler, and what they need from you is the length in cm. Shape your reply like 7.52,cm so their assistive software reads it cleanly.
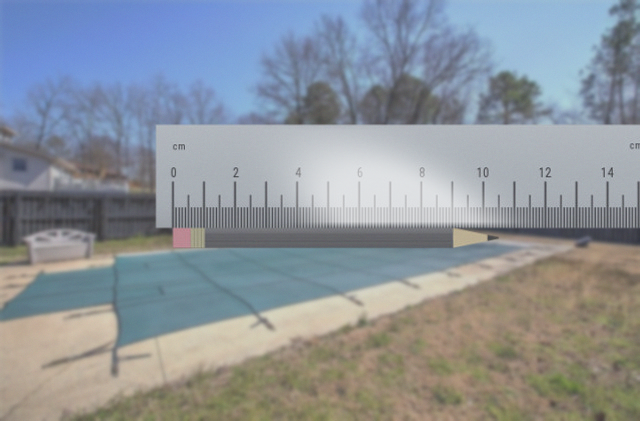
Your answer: 10.5,cm
